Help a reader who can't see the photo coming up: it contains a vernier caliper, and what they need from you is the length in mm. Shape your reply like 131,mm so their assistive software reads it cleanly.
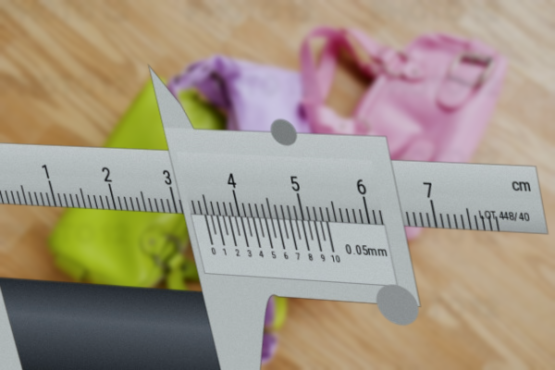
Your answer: 34.6,mm
